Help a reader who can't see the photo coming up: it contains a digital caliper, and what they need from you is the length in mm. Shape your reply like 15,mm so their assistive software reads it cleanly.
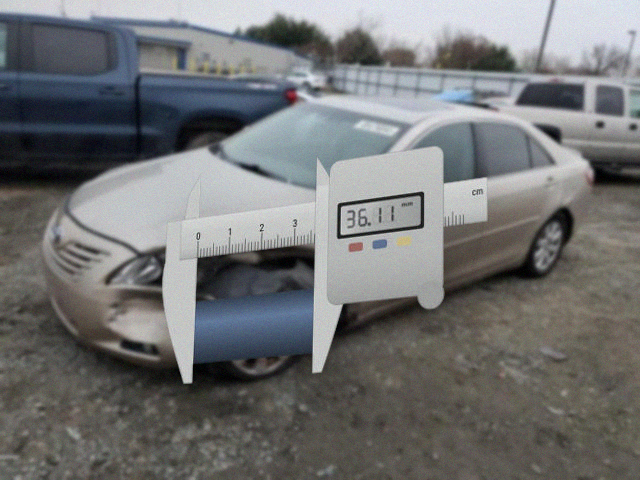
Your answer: 36.11,mm
